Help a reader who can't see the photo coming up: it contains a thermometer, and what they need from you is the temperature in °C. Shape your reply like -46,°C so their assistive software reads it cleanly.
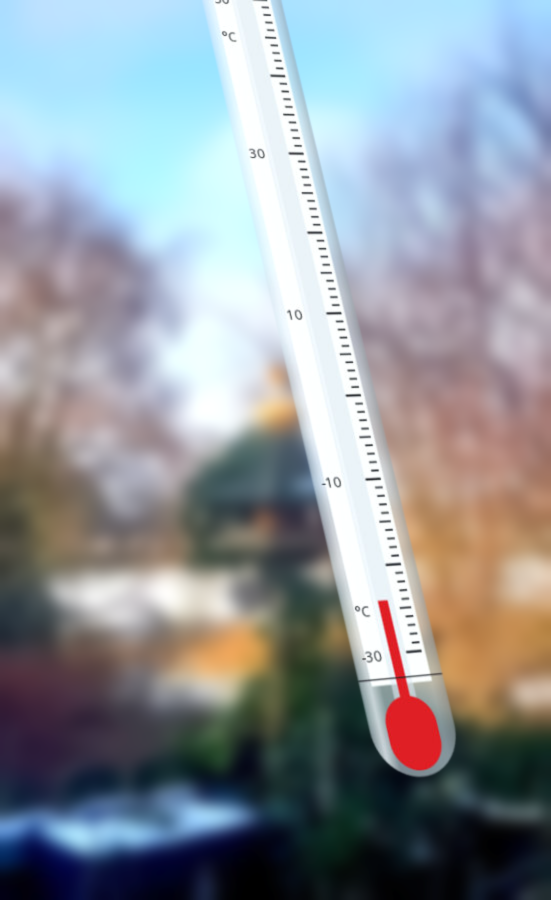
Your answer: -24,°C
